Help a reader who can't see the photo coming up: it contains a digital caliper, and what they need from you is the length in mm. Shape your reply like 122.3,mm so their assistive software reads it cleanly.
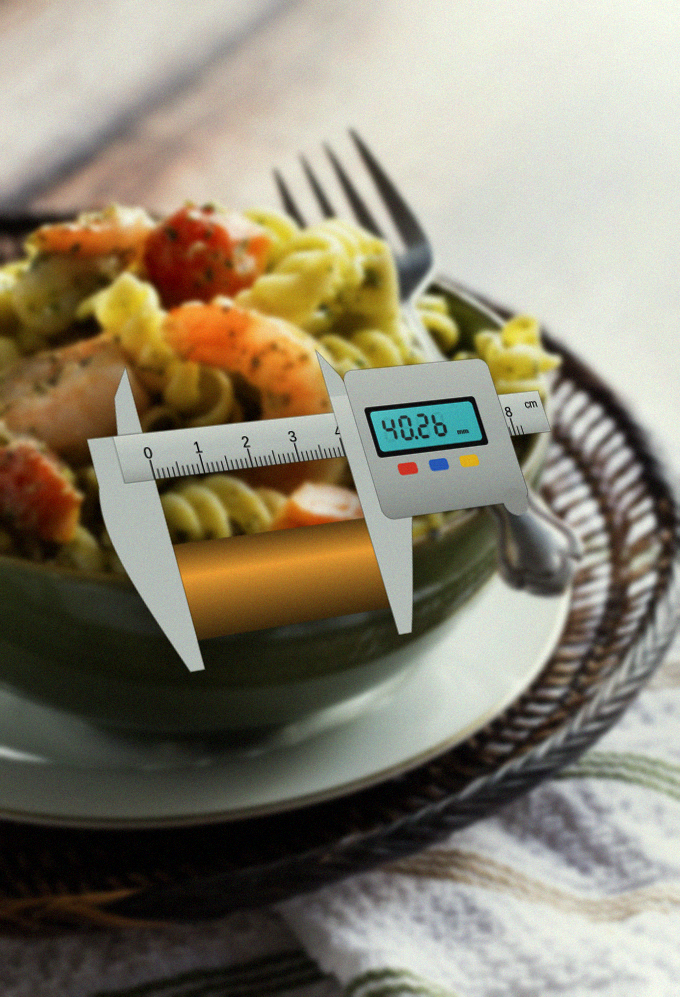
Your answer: 40.26,mm
